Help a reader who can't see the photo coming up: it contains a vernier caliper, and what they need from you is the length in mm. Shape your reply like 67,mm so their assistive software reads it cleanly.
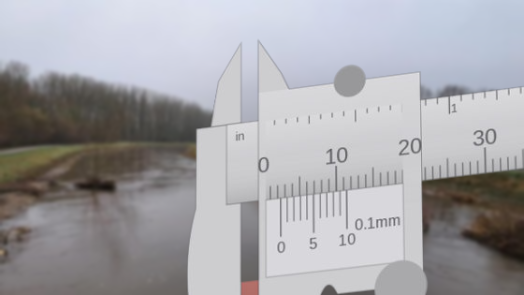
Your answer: 2.4,mm
